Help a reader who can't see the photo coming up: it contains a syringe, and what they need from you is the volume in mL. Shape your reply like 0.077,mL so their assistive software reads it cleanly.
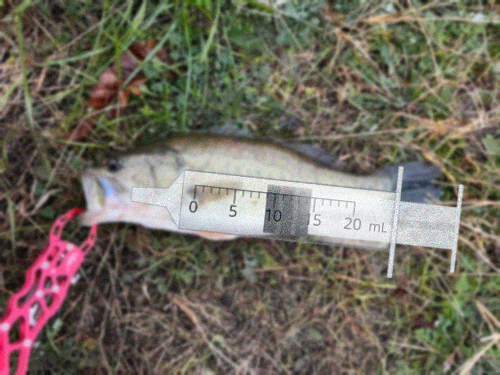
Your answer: 9,mL
